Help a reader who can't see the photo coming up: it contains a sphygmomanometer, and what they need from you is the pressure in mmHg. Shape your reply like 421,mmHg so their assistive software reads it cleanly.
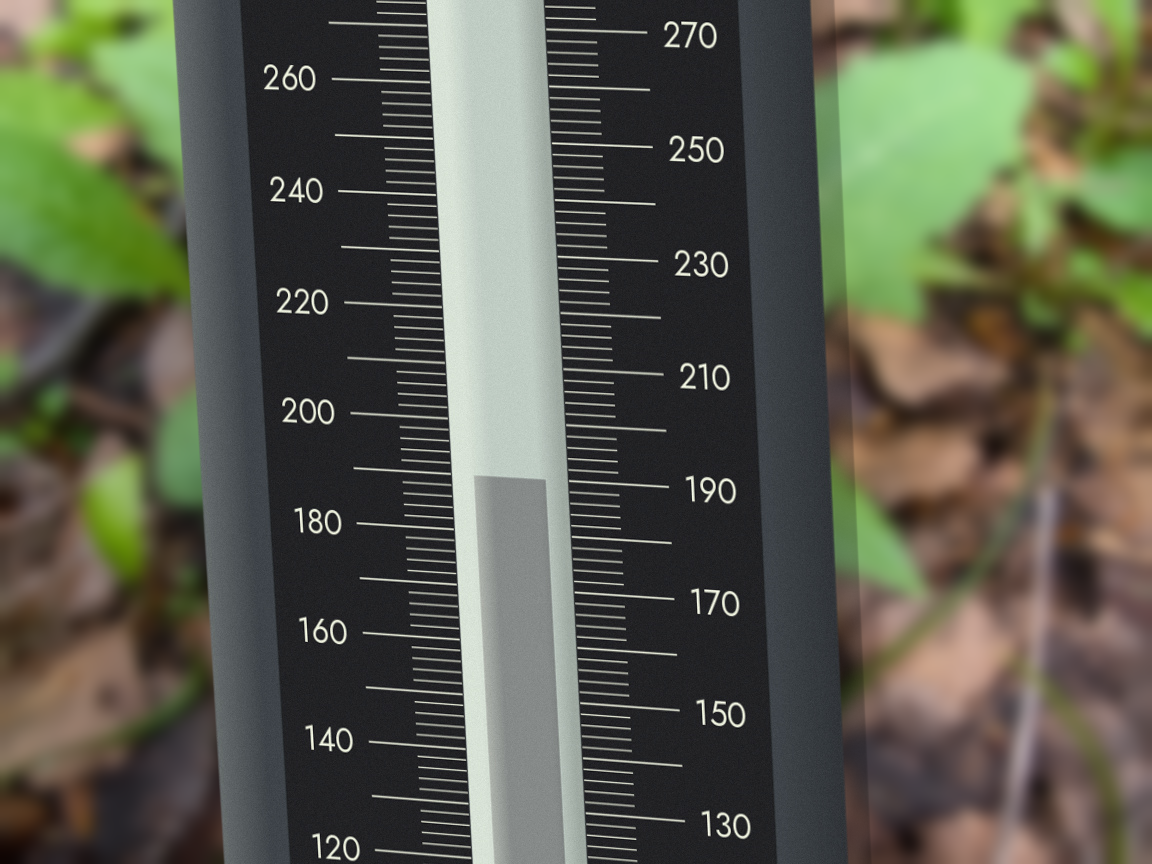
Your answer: 190,mmHg
